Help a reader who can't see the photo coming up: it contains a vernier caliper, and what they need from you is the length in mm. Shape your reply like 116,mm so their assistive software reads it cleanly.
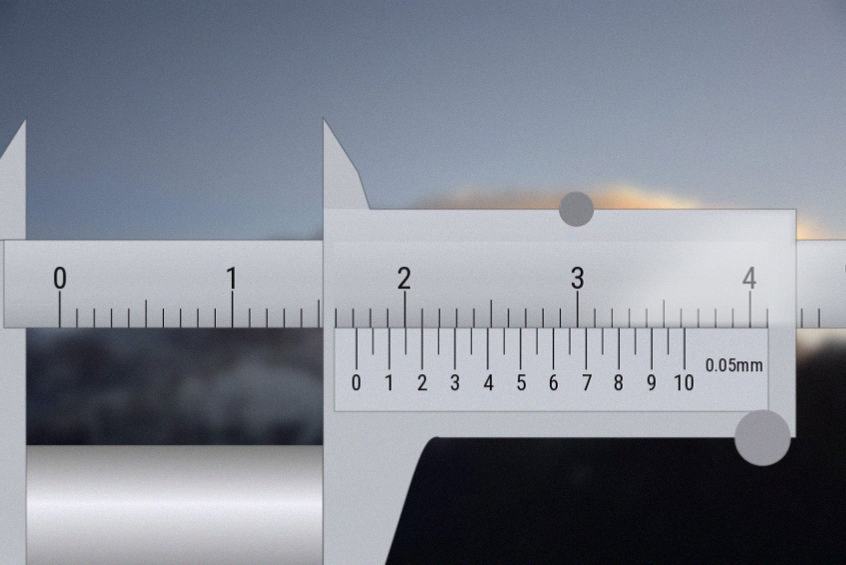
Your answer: 17.2,mm
